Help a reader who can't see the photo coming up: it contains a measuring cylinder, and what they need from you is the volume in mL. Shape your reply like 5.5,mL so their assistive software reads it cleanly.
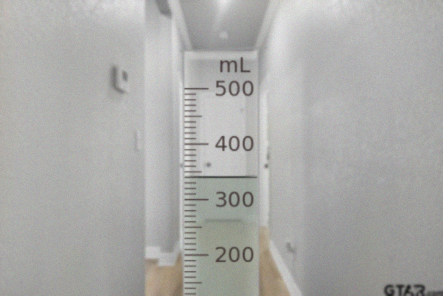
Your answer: 340,mL
